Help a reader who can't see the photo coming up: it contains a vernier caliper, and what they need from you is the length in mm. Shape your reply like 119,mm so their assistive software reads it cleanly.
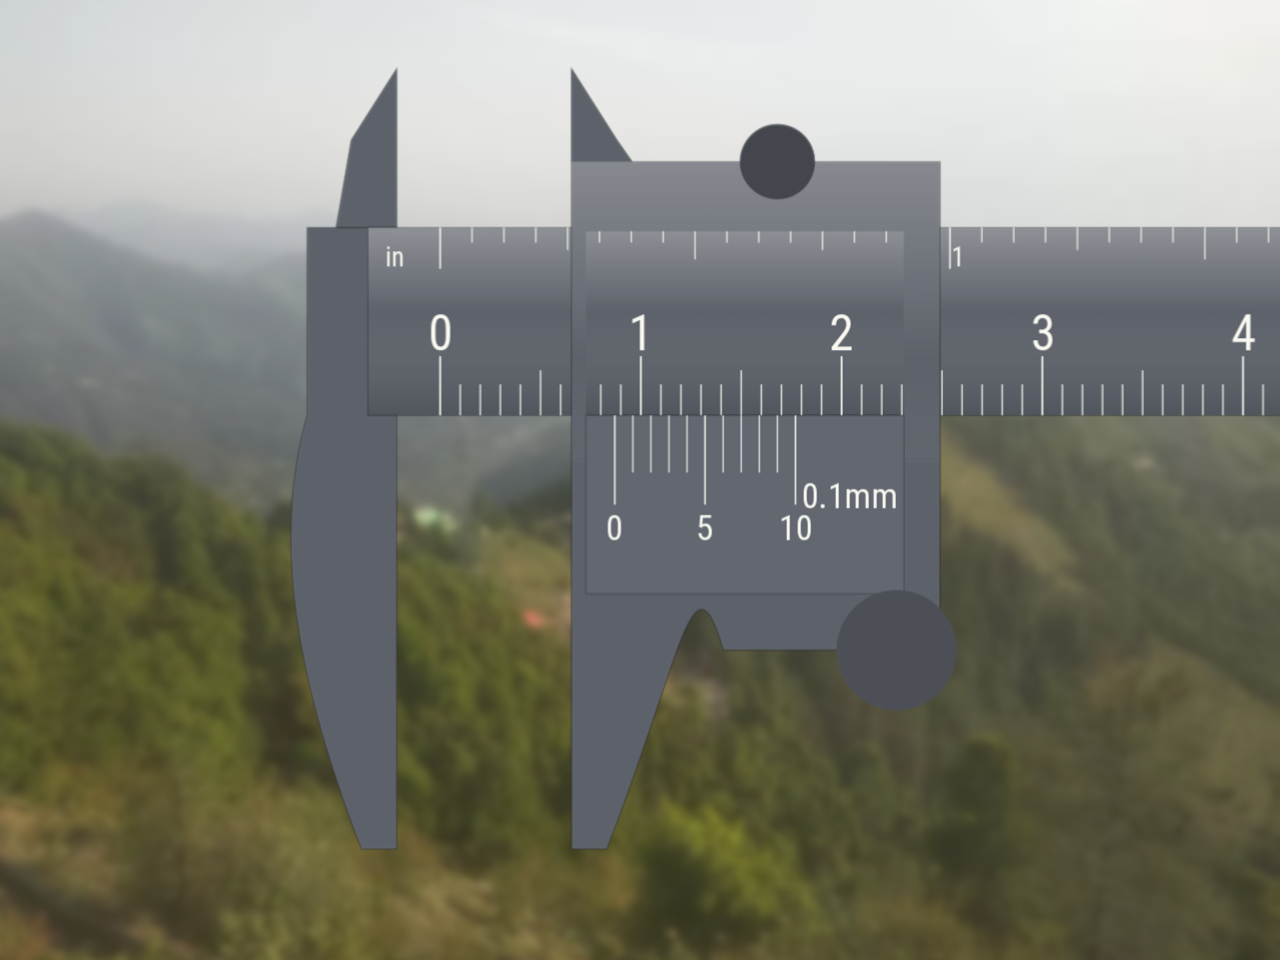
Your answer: 8.7,mm
